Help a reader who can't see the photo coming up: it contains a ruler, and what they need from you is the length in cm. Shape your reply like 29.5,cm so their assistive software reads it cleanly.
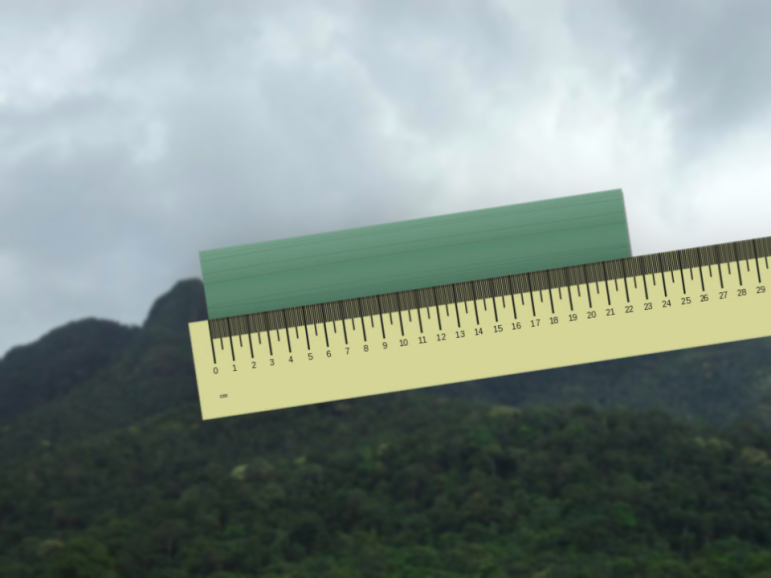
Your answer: 22.5,cm
